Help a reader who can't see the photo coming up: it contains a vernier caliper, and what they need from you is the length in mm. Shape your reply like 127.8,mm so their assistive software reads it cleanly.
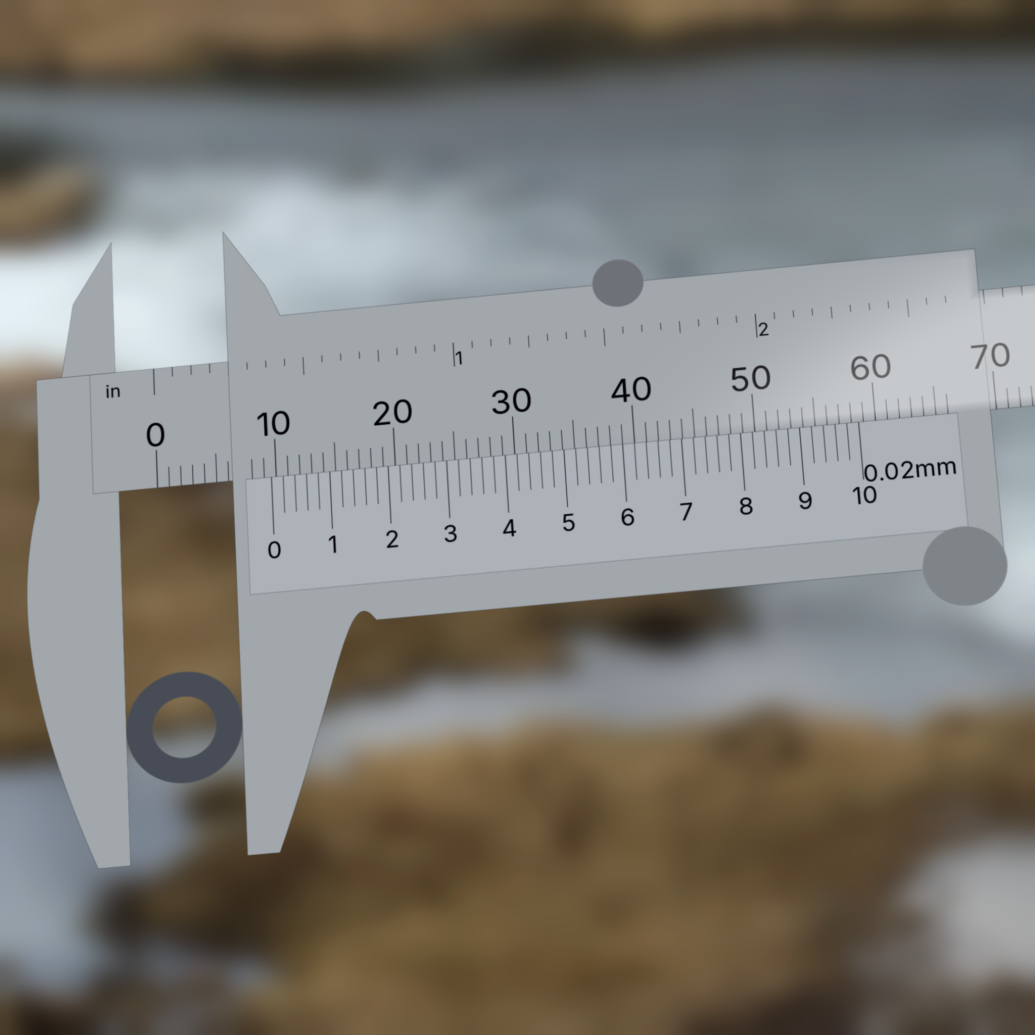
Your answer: 9.6,mm
